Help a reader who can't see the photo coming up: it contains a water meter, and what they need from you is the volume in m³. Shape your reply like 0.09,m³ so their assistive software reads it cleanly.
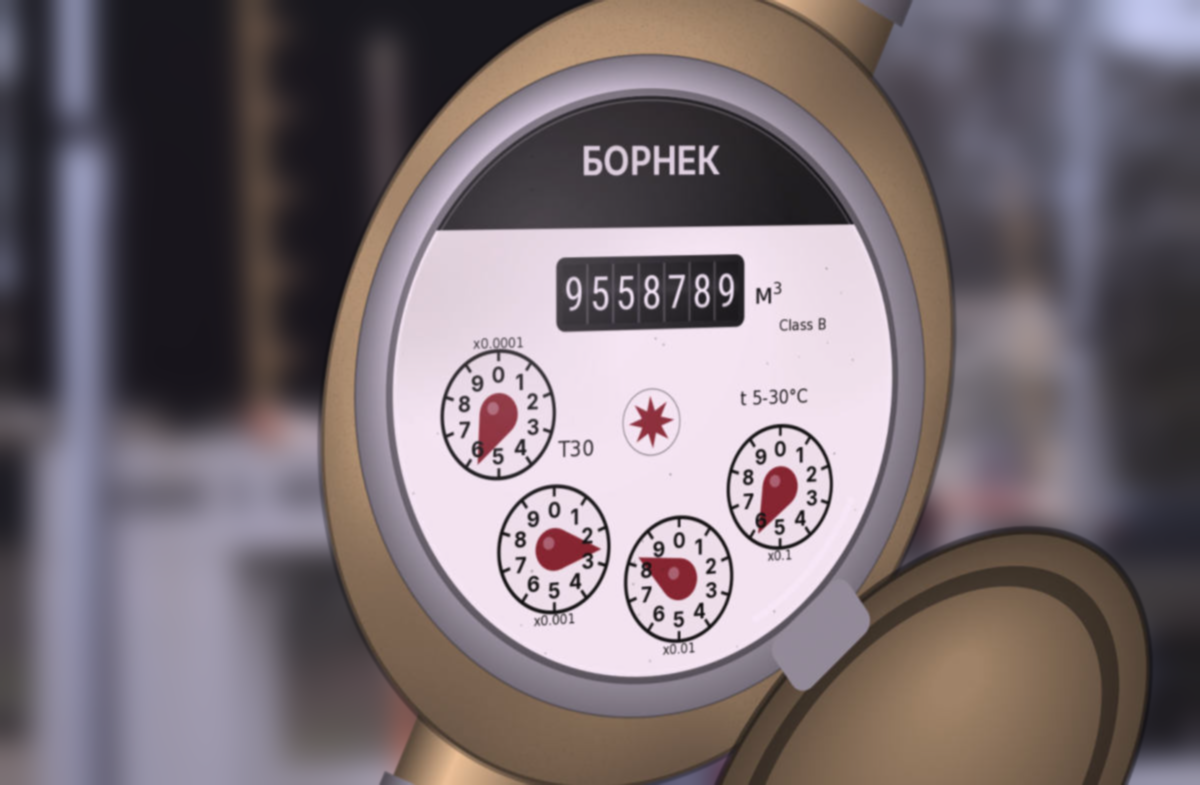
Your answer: 9558789.5825,m³
